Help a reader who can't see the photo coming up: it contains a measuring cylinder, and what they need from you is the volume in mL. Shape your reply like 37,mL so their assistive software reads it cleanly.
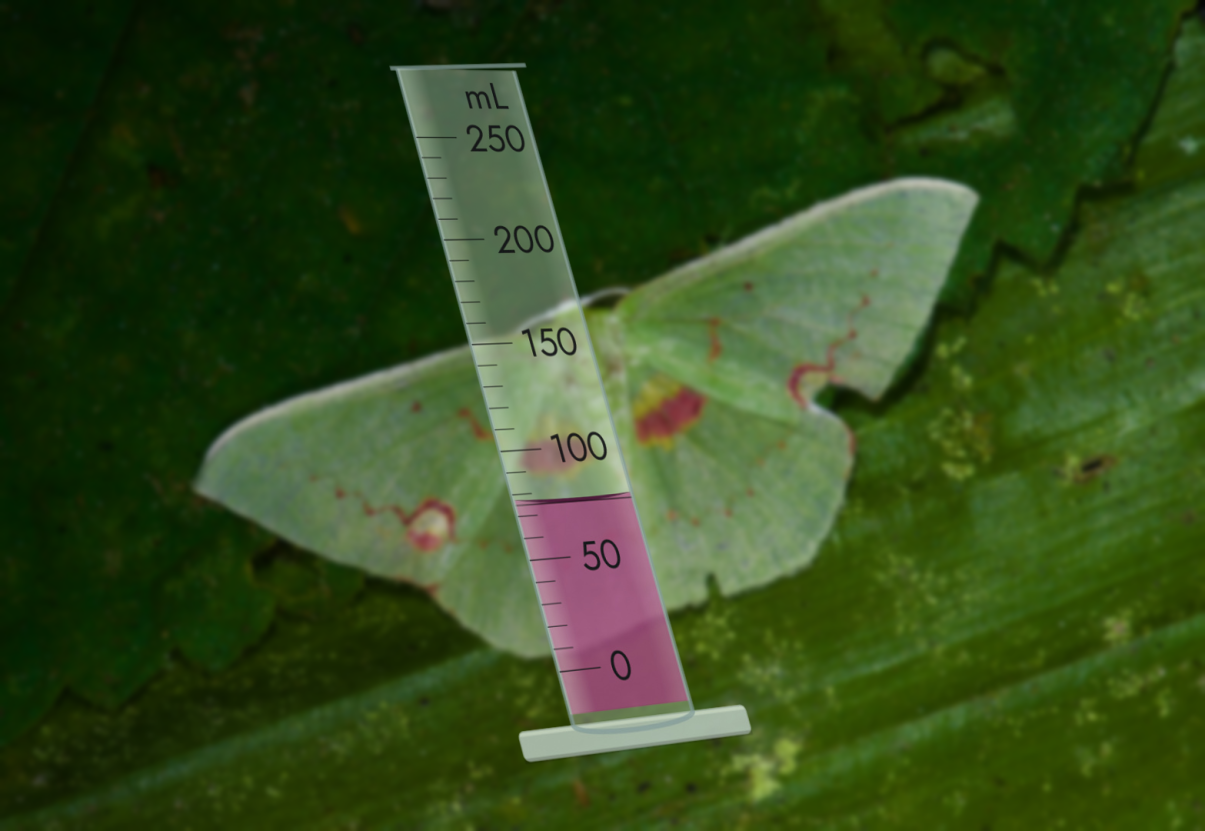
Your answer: 75,mL
